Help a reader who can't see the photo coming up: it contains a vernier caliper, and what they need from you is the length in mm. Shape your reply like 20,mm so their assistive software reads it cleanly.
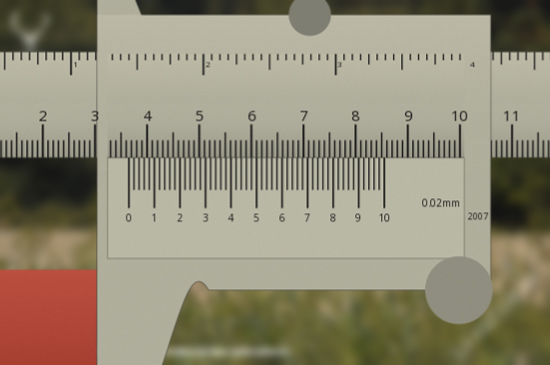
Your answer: 36.5,mm
